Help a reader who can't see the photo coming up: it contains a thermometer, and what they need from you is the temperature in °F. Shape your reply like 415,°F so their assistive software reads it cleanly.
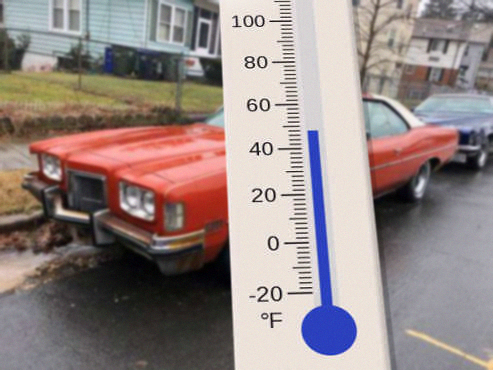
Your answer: 48,°F
